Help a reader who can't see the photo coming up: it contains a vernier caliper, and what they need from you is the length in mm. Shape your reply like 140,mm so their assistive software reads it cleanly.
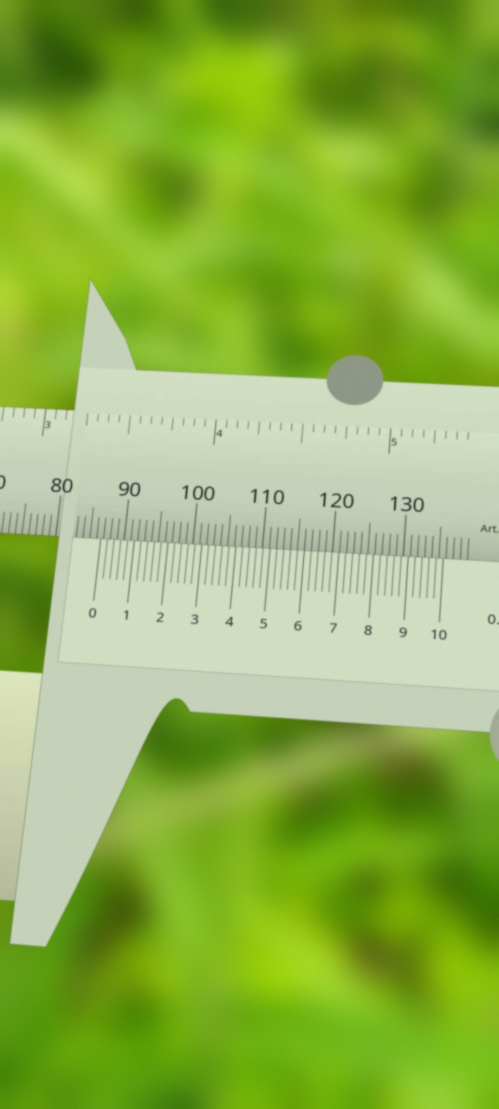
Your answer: 86.6,mm
